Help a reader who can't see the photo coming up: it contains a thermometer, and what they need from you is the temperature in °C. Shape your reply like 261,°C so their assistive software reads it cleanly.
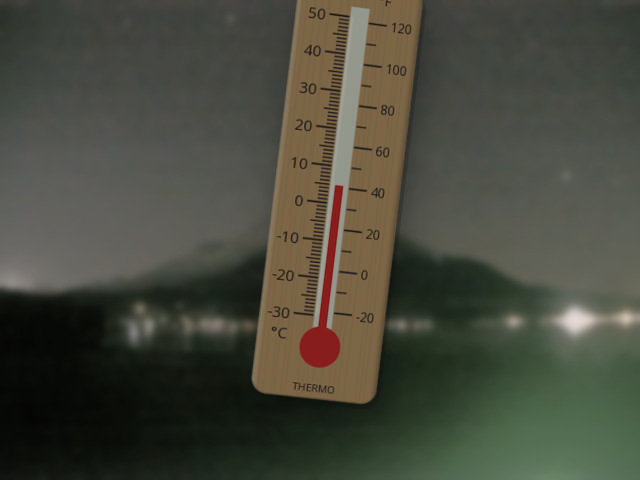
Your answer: 5,°C
